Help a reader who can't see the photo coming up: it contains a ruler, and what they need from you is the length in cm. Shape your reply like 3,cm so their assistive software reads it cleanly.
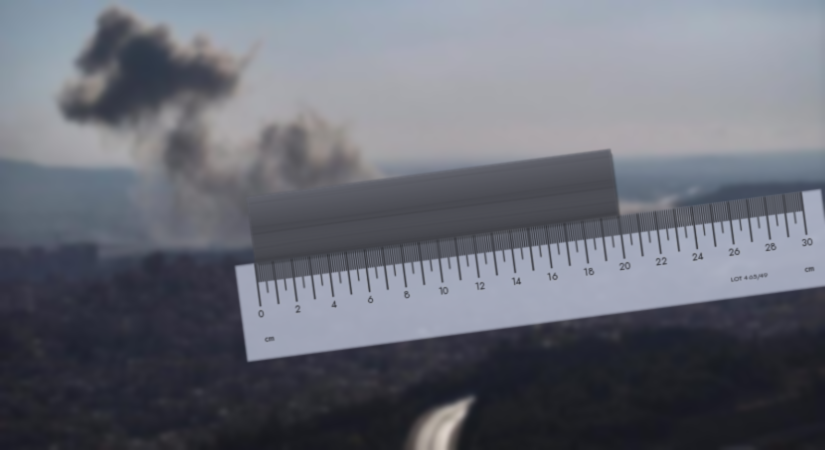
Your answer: 20,cm
